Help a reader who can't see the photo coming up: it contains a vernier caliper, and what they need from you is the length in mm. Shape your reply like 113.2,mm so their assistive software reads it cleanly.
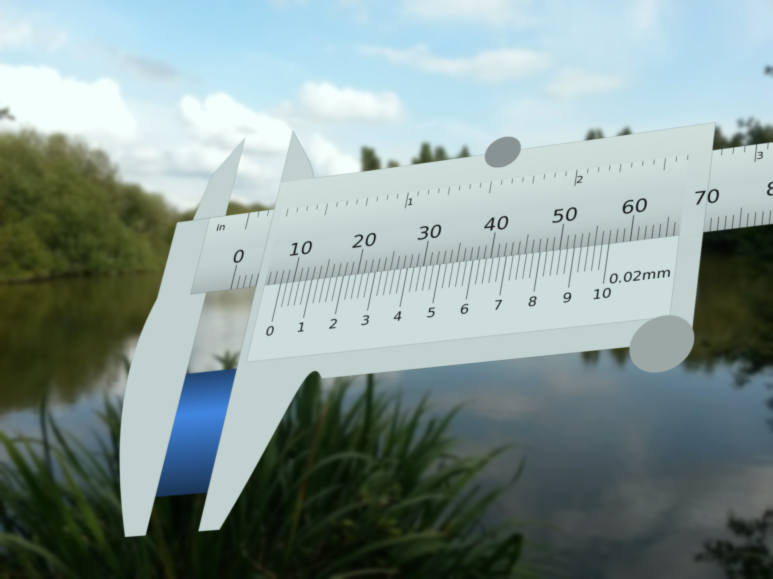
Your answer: 8.0,mm
